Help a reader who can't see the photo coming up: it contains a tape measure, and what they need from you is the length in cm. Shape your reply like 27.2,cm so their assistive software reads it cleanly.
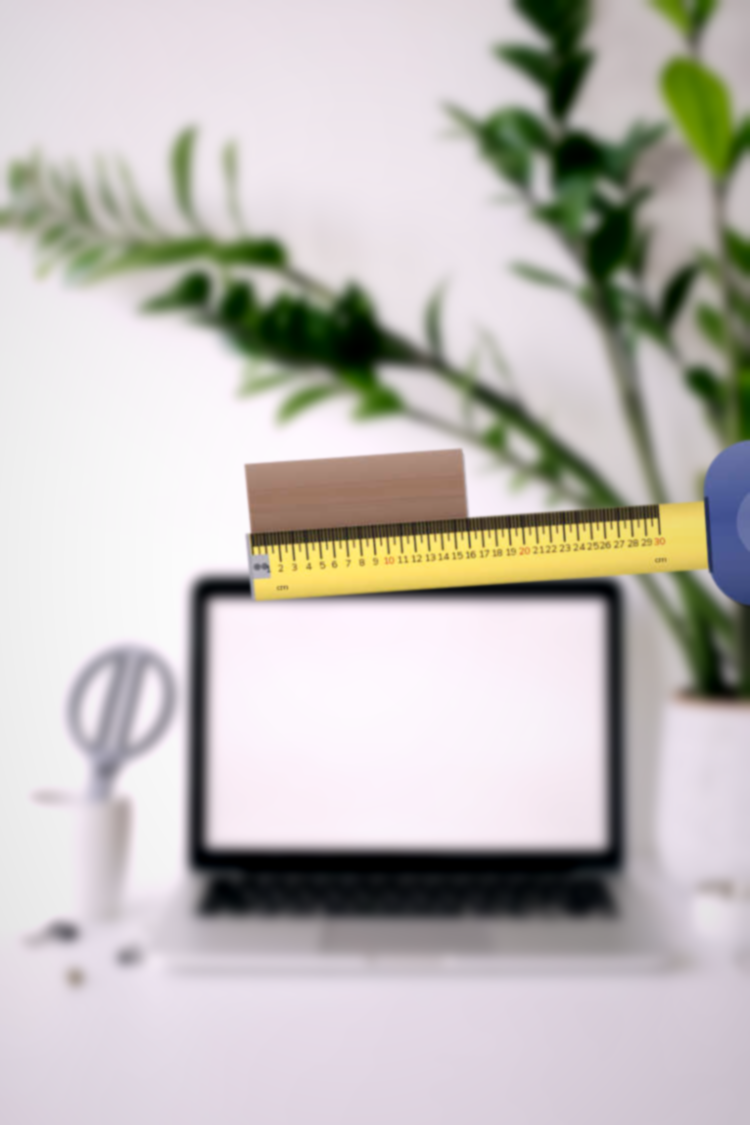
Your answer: 16,cm
